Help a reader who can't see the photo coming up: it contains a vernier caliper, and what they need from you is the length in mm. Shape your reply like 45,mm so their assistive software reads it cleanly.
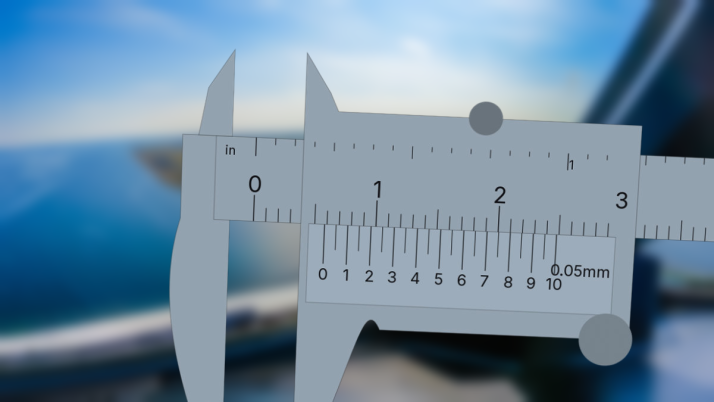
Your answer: 5.8,mm
